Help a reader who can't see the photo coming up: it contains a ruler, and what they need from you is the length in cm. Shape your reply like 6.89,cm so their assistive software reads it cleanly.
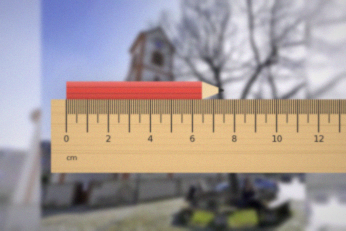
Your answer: 7.5,cm
